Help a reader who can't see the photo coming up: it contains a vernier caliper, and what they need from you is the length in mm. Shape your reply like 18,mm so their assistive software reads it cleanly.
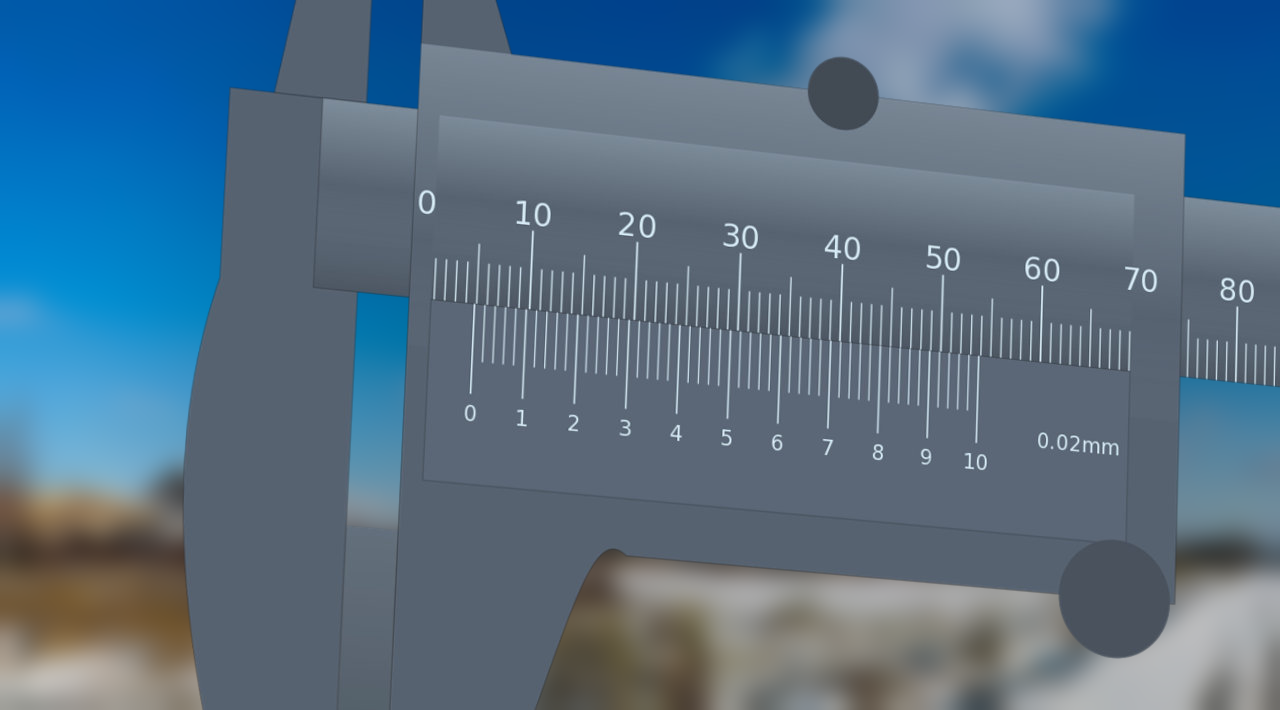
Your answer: 4.8,mm
